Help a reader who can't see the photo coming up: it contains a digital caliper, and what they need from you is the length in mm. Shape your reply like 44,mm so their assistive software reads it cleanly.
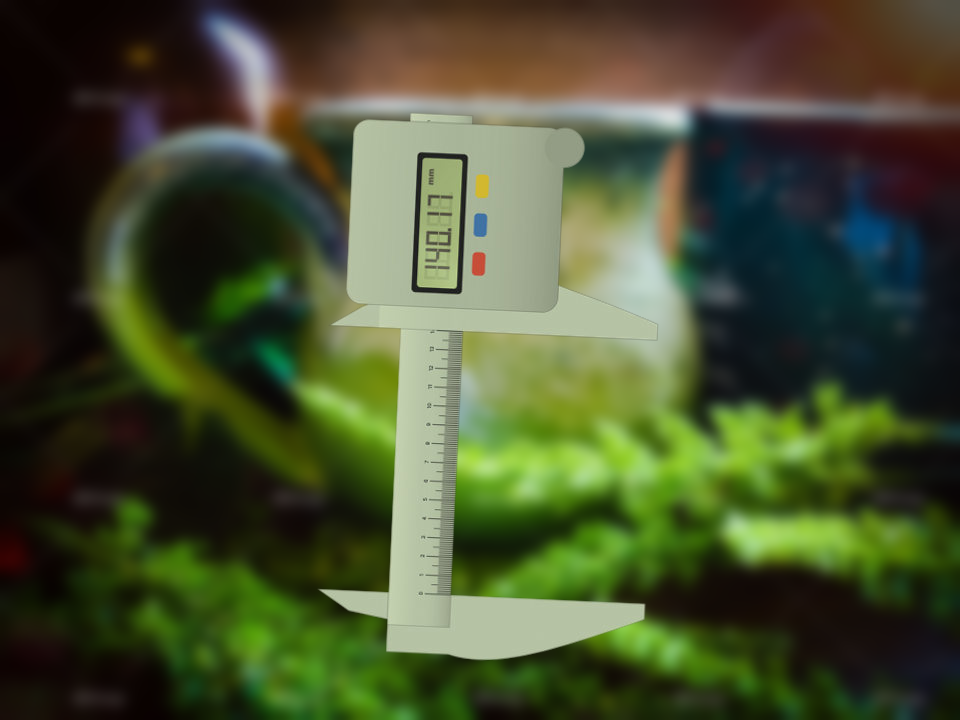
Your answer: 140.17,mm
